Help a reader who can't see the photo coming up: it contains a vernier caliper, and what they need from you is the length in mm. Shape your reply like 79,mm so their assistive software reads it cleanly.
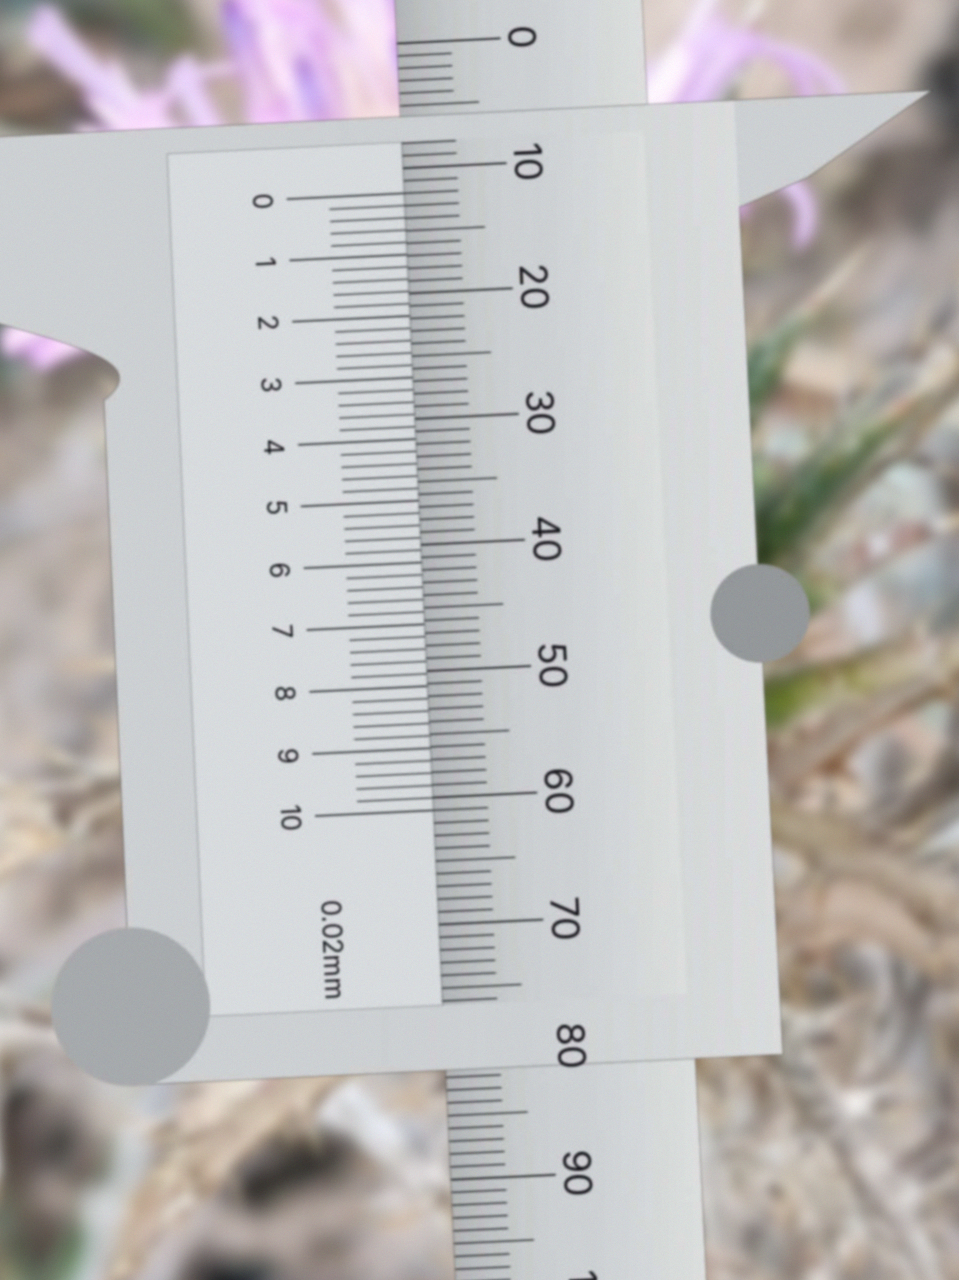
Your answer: 12.0,mm
